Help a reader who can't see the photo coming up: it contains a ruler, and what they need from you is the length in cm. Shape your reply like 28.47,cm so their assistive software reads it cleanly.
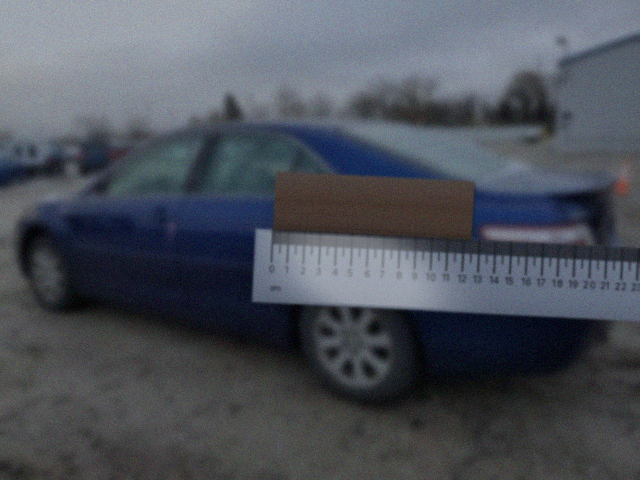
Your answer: 12.5,cm
